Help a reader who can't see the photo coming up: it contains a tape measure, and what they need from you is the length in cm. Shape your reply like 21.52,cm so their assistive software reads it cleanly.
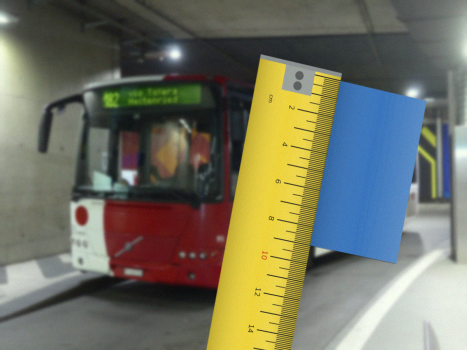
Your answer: 9,cm
